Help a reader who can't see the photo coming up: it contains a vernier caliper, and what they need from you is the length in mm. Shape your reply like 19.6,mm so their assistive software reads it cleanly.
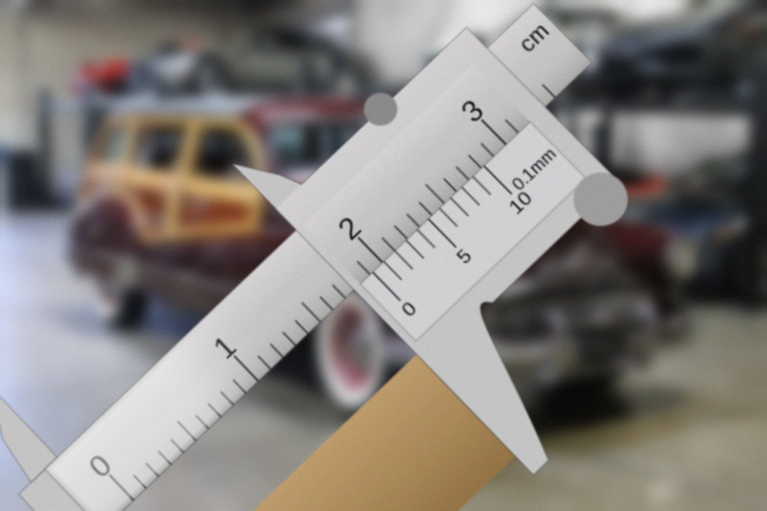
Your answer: 19.2,mm
